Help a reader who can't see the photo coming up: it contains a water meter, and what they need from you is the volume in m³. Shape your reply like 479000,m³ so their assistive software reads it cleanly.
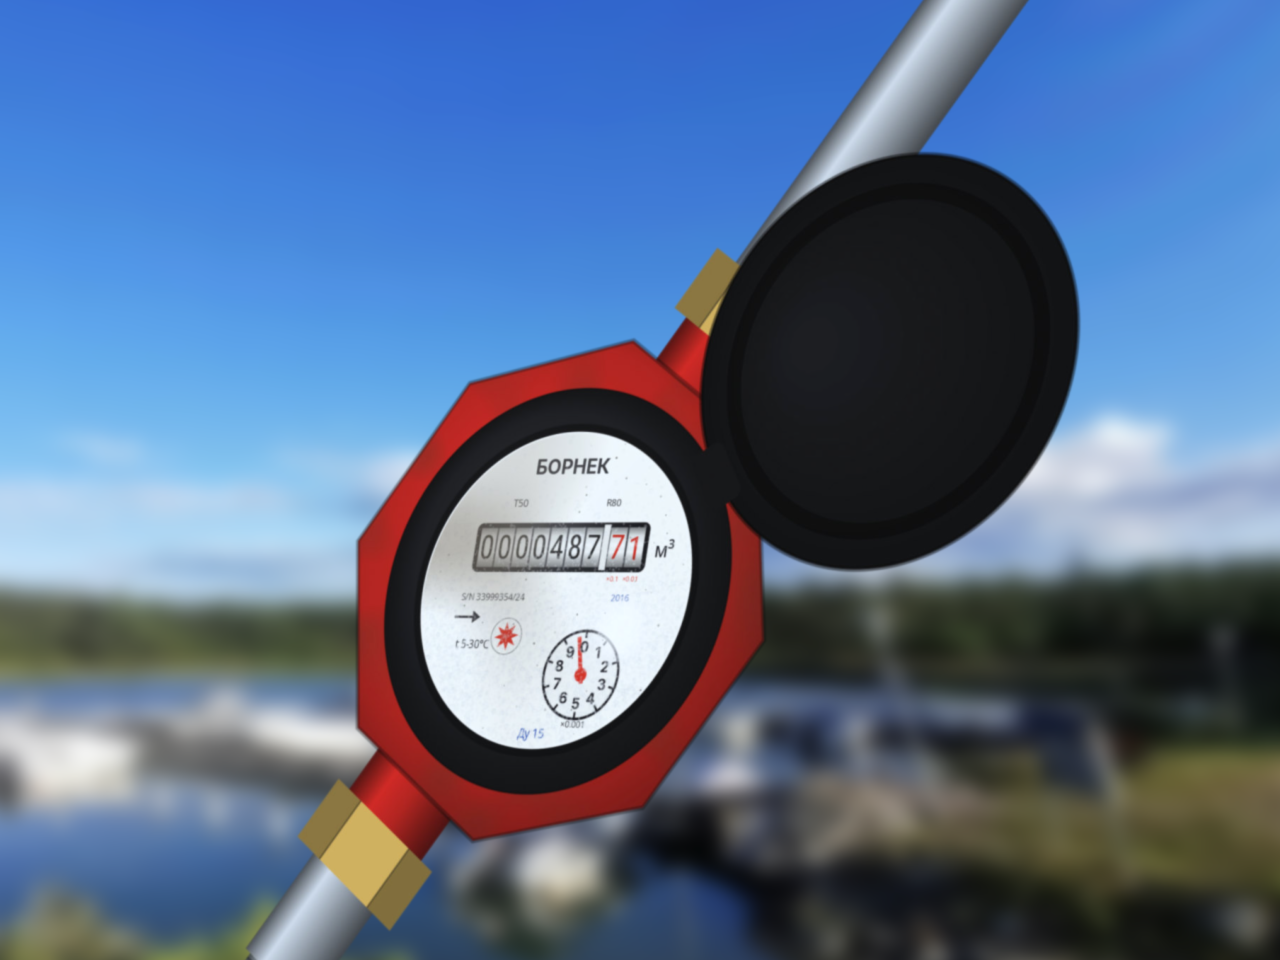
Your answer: 487.709,m³
